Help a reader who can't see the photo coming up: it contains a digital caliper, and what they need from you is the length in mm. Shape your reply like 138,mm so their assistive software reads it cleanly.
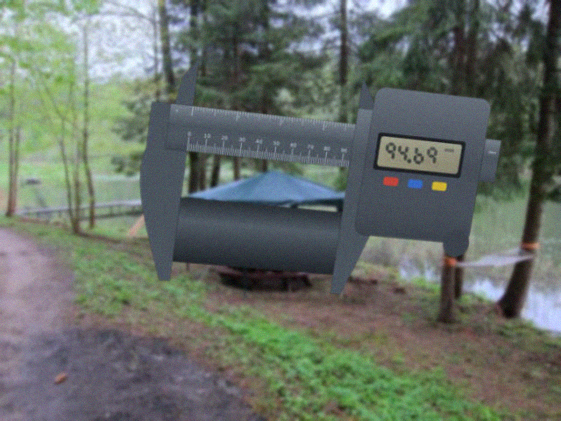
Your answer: 94.69,mm
